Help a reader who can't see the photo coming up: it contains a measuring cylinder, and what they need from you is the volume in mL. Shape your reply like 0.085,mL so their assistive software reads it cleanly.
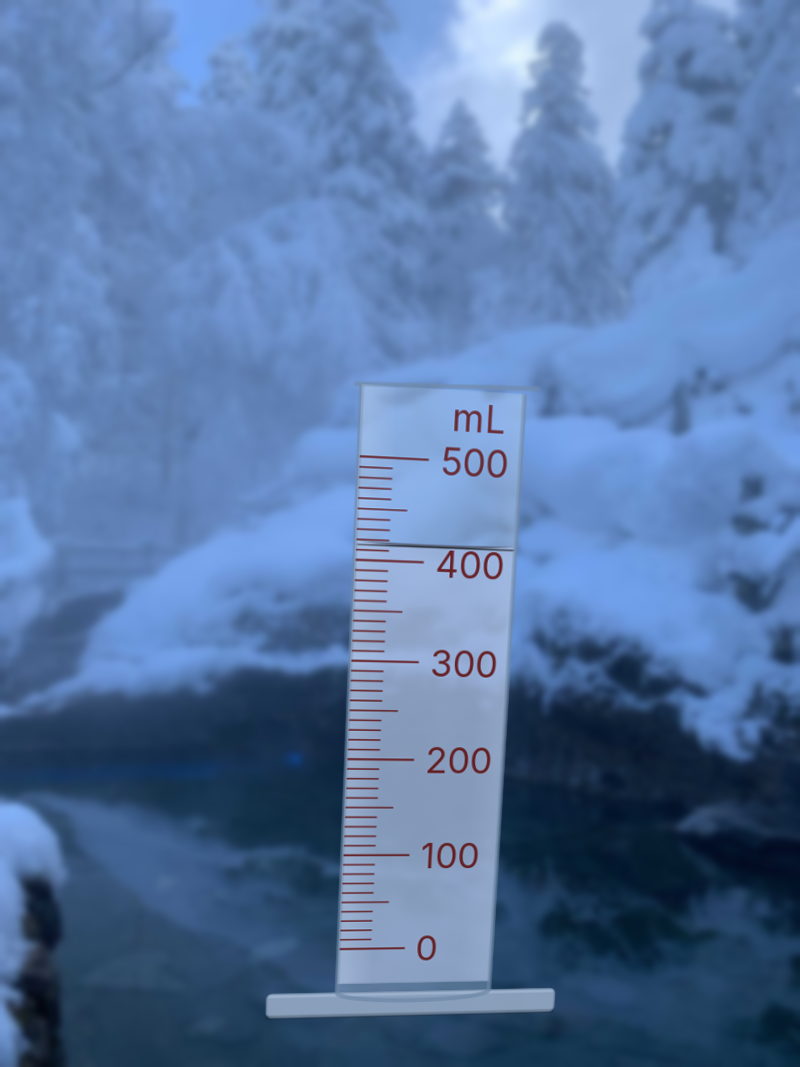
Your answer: 415,mL
